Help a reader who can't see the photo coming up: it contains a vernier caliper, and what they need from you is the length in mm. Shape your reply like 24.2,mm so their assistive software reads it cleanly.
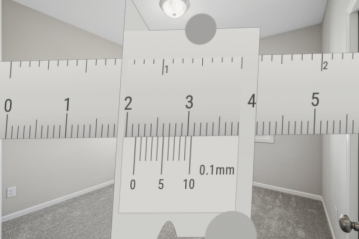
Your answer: 21.6,mm
